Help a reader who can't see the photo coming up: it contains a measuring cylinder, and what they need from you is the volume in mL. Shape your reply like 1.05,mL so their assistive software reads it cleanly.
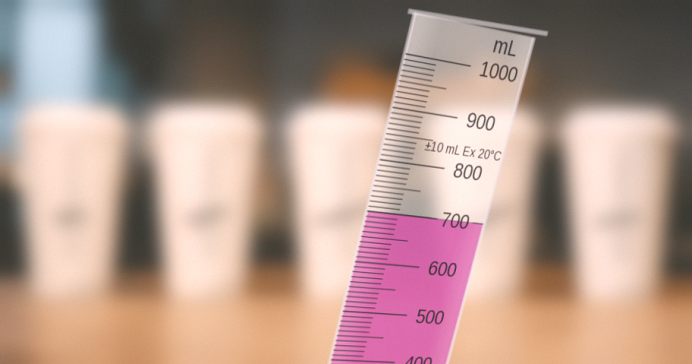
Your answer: 700,mL
